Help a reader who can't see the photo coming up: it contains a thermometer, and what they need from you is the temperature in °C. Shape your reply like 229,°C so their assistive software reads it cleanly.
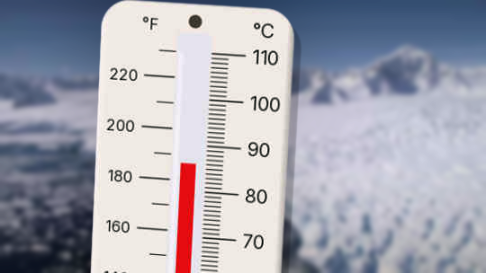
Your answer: 86,°C
